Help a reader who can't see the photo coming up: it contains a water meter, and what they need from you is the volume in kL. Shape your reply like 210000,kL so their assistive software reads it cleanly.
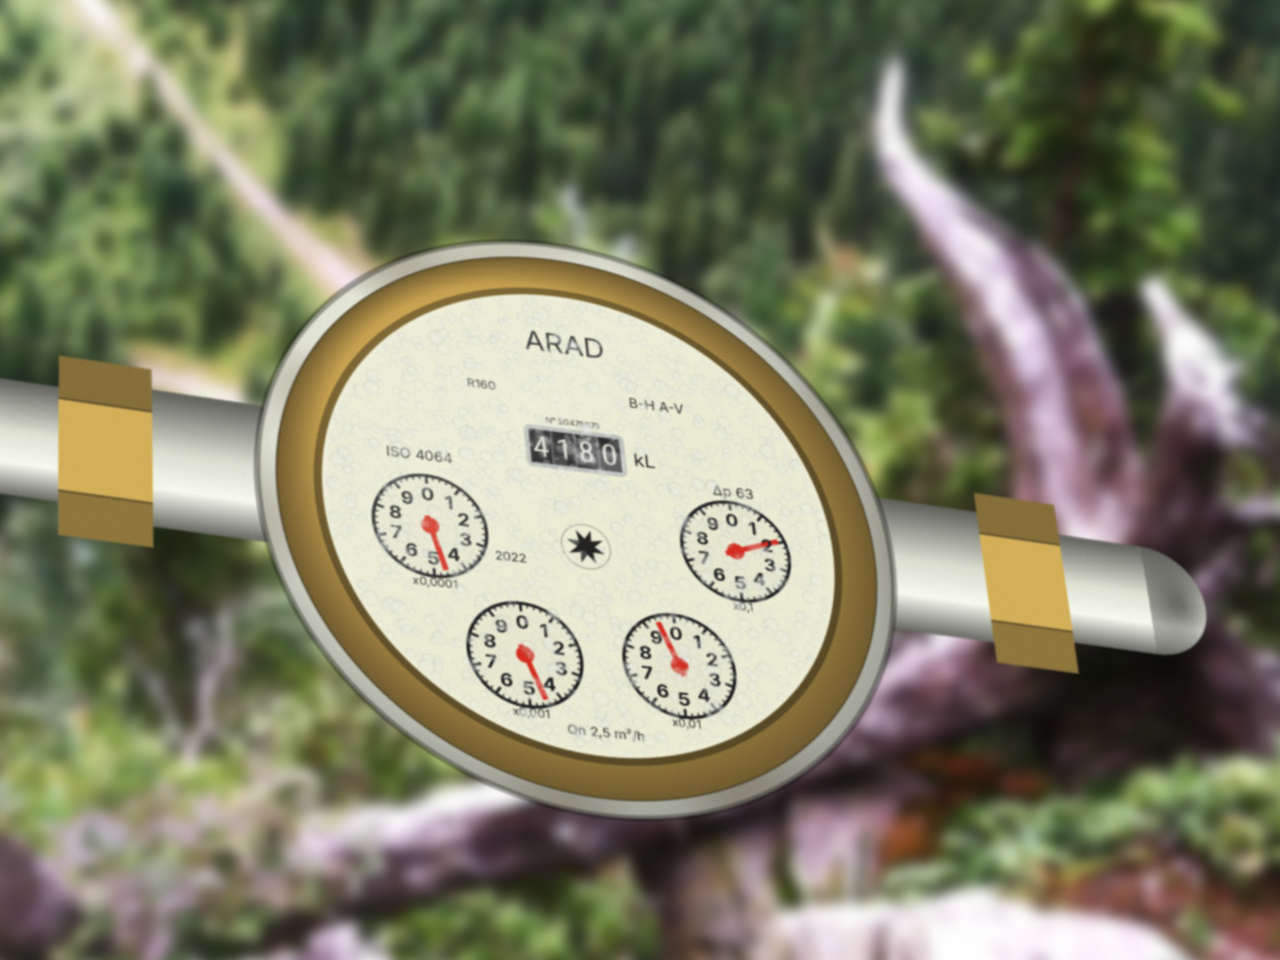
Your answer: 4180.1944,kL
